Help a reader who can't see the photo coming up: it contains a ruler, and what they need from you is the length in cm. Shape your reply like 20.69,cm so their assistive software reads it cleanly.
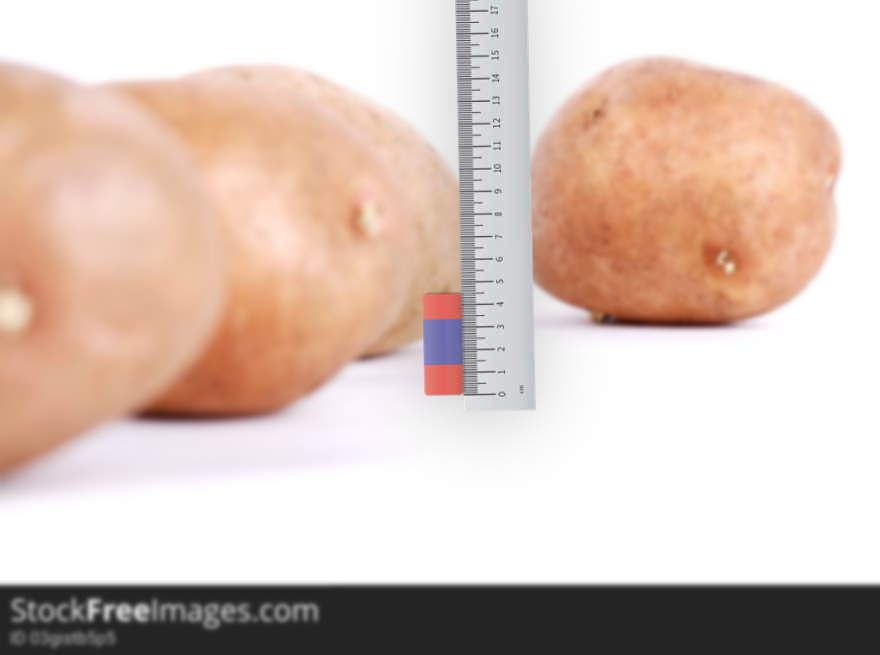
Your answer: 4.5,cm
